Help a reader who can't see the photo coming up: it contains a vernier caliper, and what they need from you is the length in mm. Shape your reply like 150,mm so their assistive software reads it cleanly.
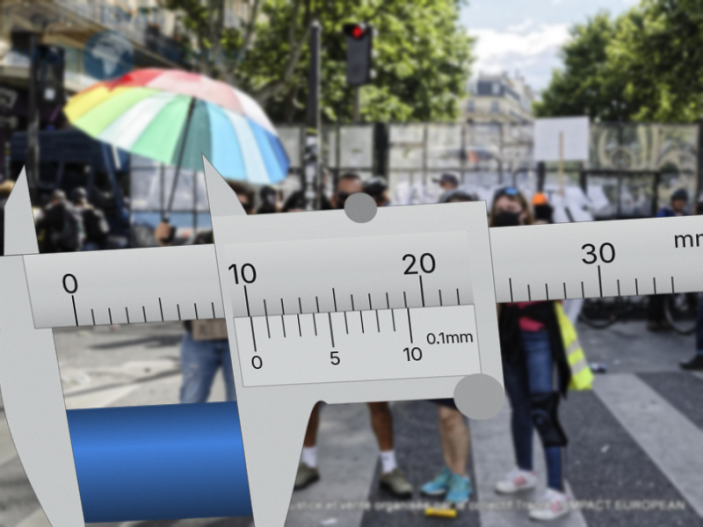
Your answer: 10.1,mm
